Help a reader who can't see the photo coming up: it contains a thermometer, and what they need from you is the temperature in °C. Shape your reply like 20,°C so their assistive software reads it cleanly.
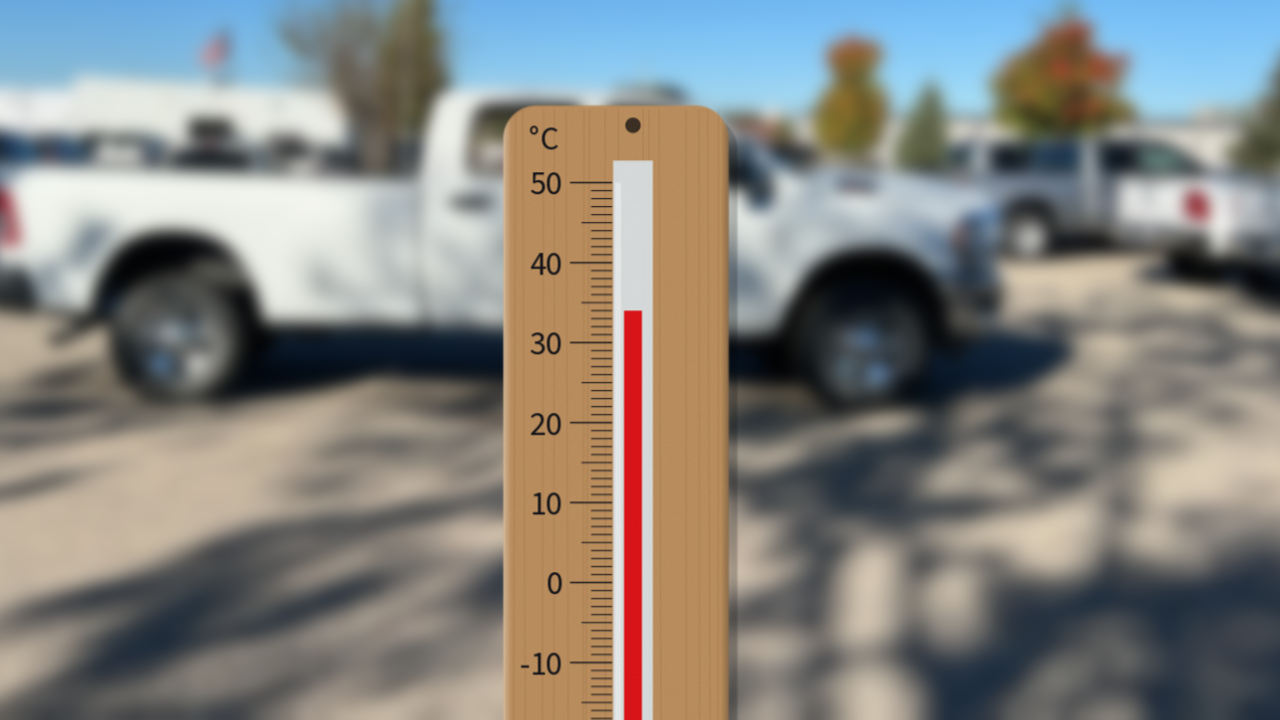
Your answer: 34,°C
